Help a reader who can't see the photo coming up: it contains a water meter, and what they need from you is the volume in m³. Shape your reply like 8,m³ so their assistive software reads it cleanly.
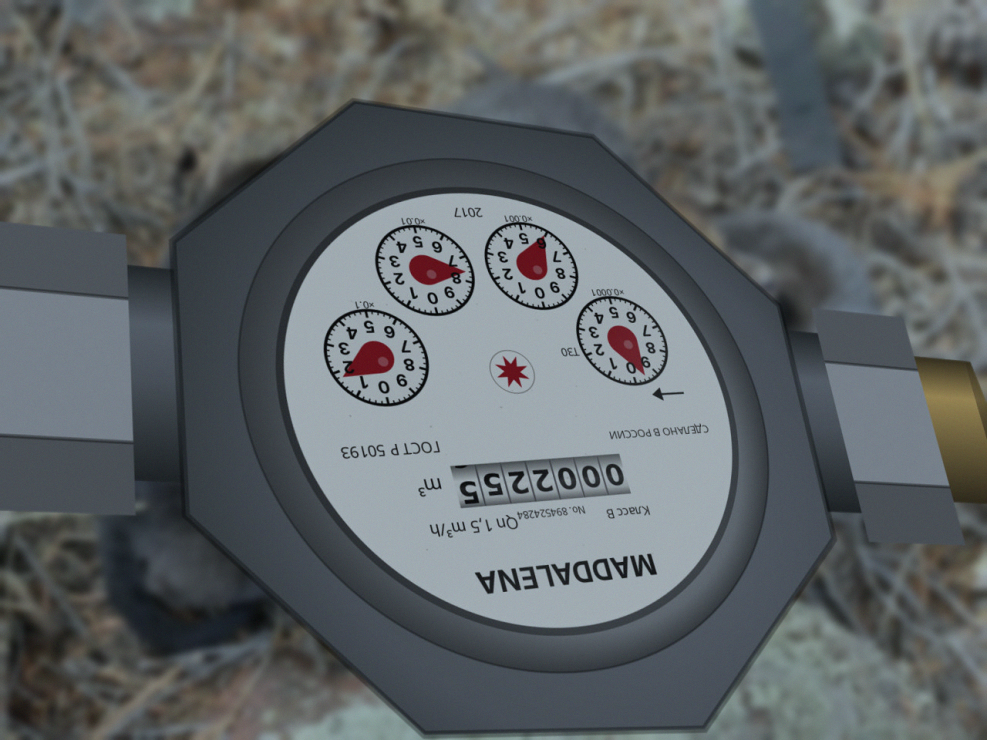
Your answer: 2255.1759,m³
